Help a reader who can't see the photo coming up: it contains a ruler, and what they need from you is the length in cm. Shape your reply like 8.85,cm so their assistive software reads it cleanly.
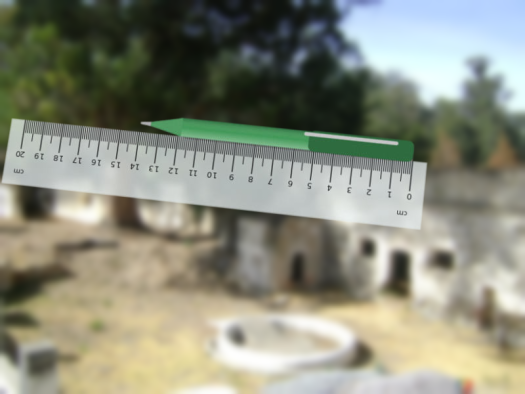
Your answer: 14,cm
